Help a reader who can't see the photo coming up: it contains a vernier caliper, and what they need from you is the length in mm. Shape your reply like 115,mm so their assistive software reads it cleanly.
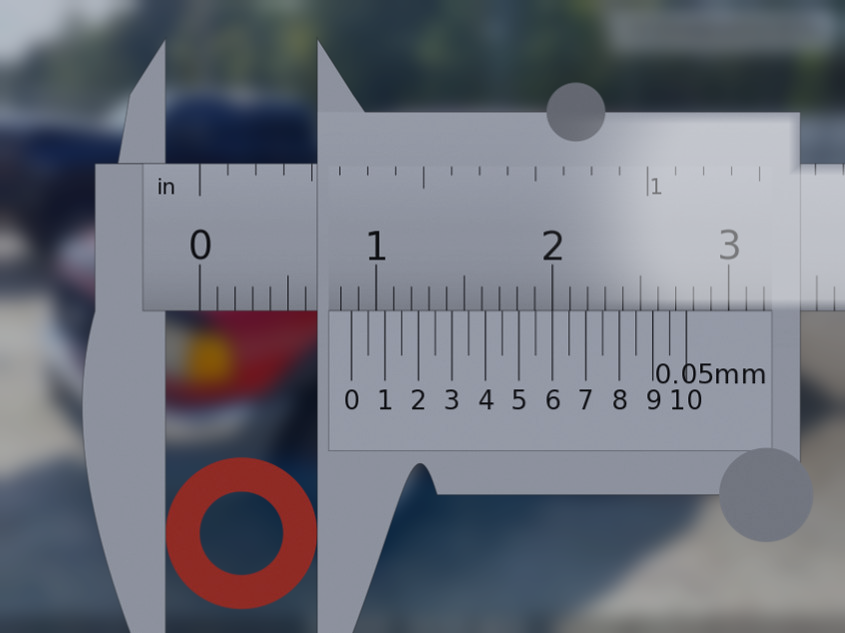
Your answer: 8.6,mm
